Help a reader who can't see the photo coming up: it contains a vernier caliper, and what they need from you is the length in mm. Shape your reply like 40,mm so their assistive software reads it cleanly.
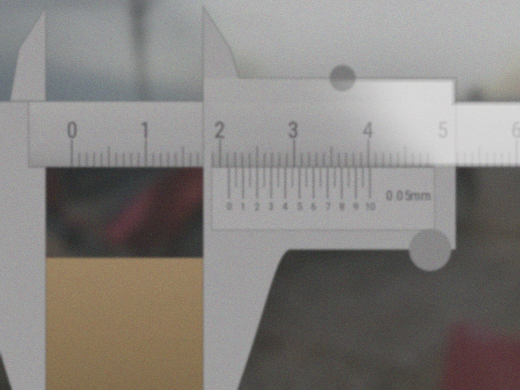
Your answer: 21.2,mm
